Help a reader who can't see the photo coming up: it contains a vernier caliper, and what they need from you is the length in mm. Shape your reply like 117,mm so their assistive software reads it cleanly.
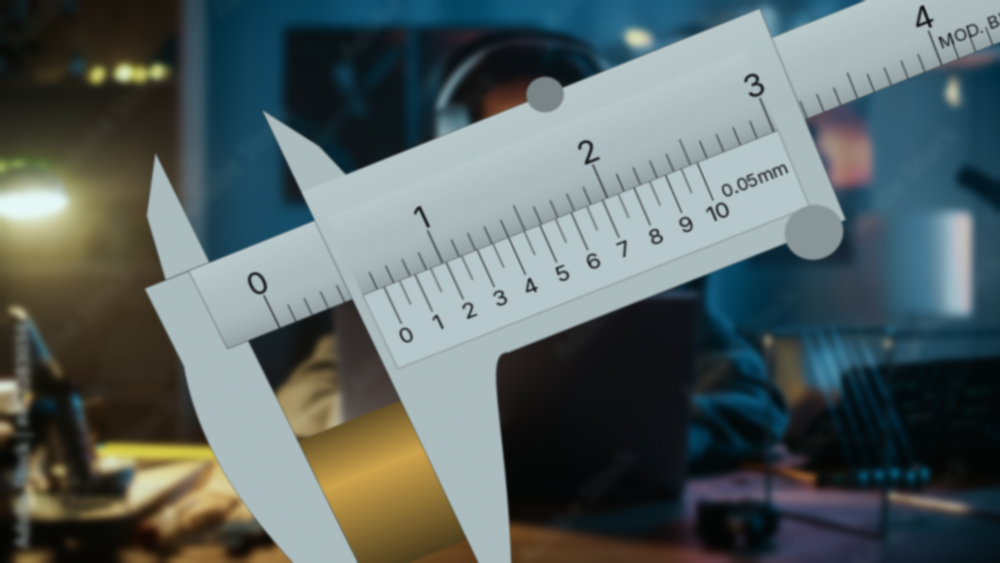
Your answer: 6.4,mm
